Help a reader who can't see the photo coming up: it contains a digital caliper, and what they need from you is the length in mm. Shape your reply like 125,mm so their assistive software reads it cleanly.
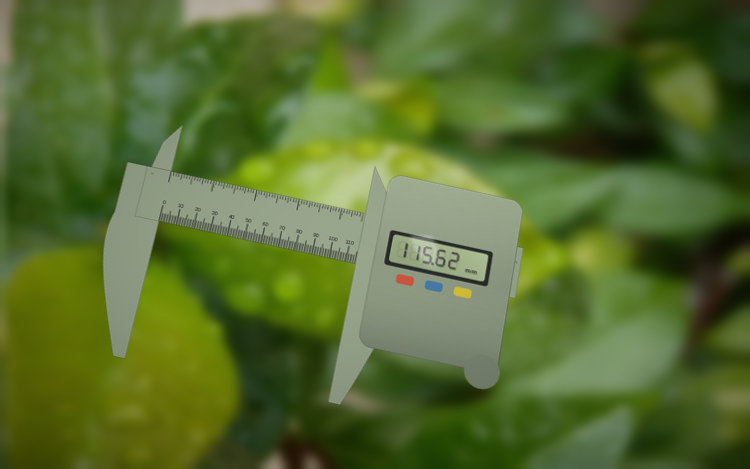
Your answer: 115.62,mm
